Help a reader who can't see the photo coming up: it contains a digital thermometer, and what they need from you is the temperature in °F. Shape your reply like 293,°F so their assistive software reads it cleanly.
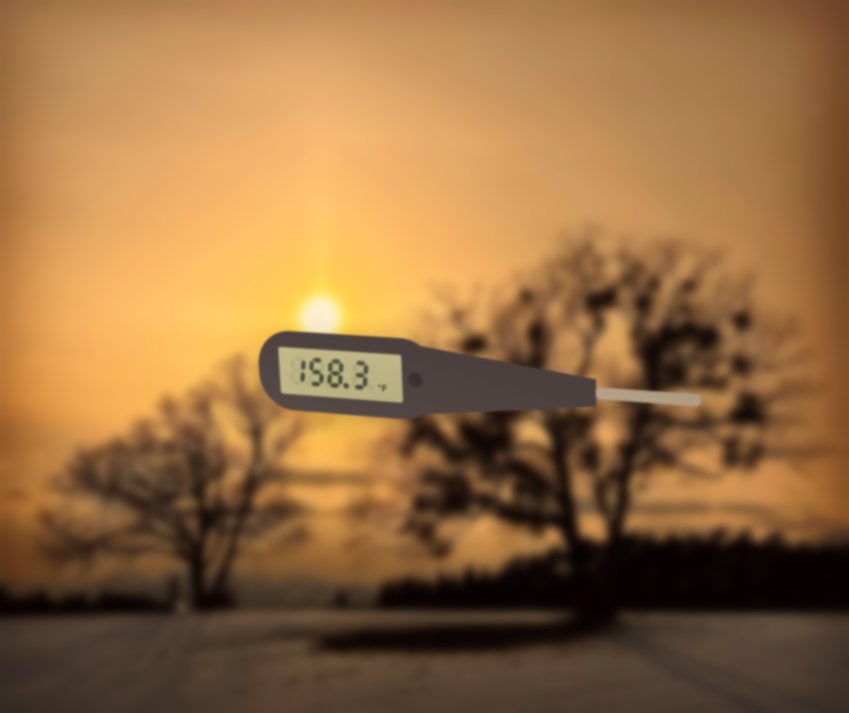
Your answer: 158.3,°F
